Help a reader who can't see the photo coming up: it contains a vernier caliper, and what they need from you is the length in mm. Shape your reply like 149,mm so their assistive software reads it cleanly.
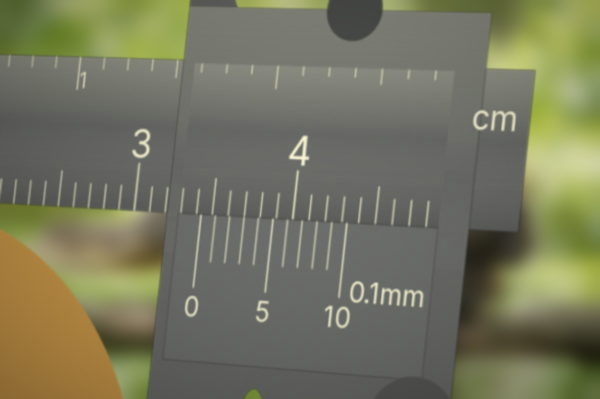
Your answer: 34.3,mm
